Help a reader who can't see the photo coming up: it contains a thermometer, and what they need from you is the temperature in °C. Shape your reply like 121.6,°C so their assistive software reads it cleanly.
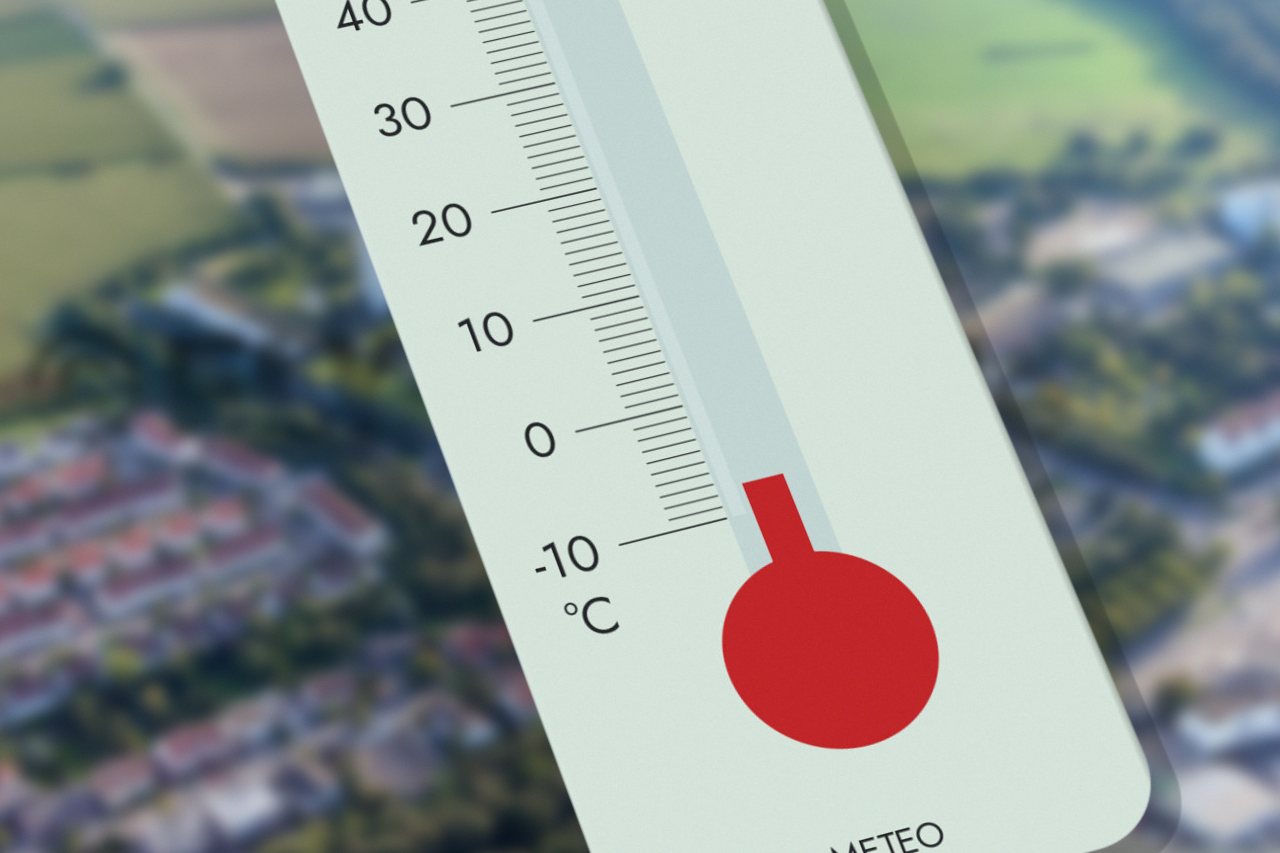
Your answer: -7.5,°C
